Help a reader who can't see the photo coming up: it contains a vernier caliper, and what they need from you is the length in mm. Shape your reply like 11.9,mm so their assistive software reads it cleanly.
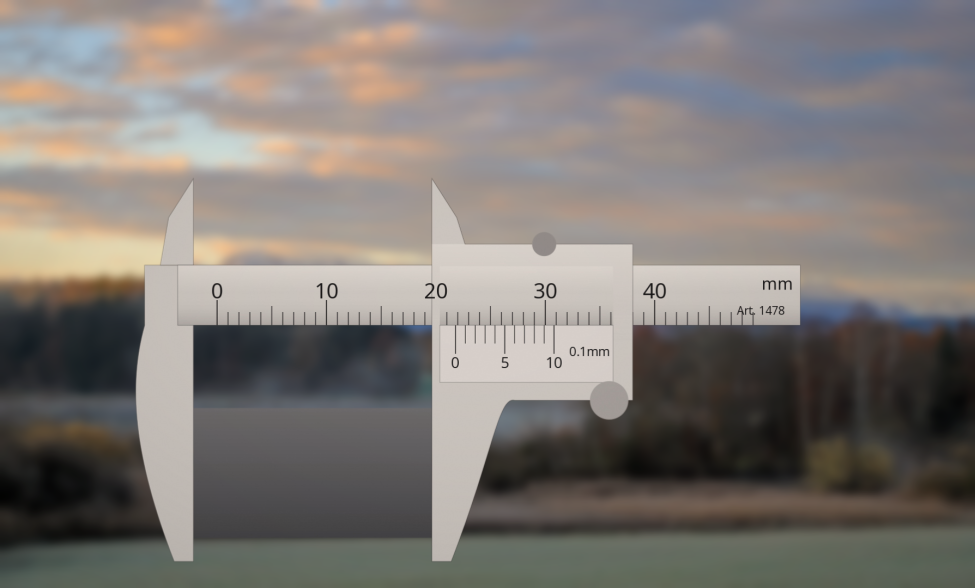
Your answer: 21.8,mm
